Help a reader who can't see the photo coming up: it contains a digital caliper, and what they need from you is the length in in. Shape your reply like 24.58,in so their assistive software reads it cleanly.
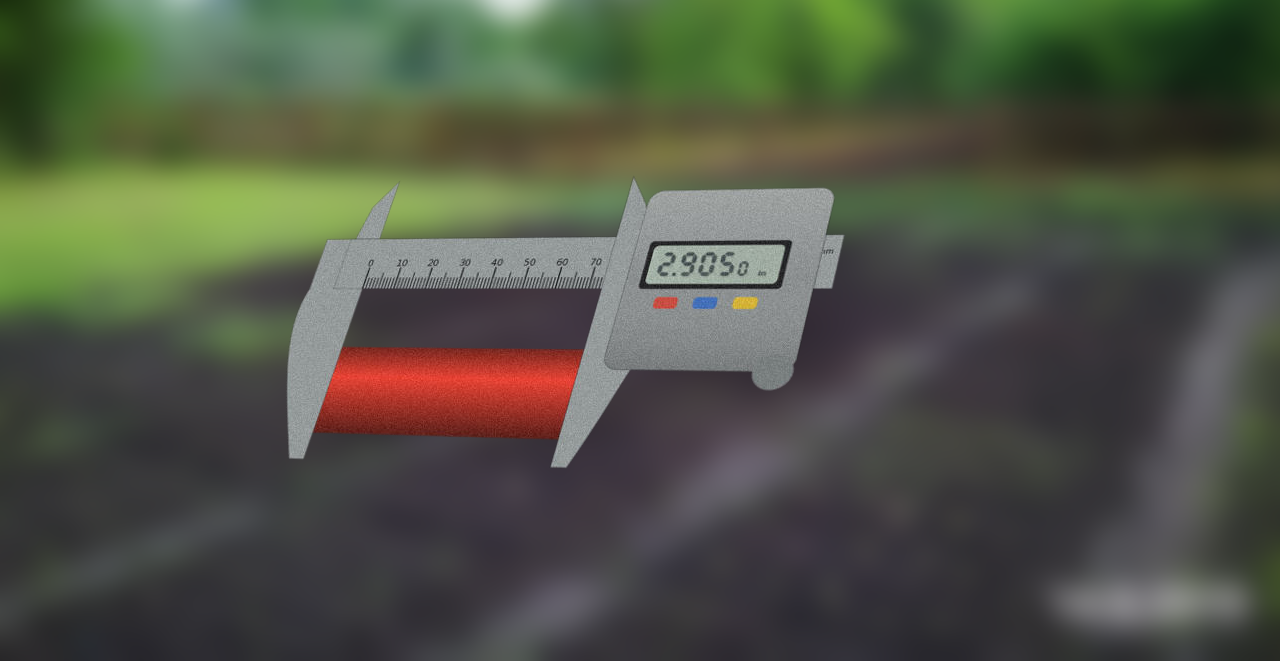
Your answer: 2.9050,in
